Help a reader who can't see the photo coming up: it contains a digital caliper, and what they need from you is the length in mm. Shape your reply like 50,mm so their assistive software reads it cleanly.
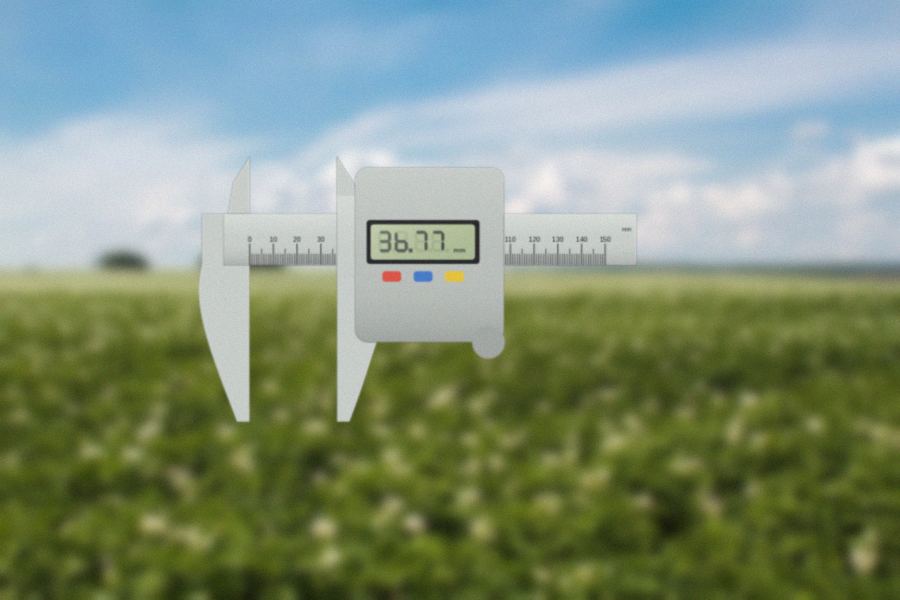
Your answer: 36.77,mm
